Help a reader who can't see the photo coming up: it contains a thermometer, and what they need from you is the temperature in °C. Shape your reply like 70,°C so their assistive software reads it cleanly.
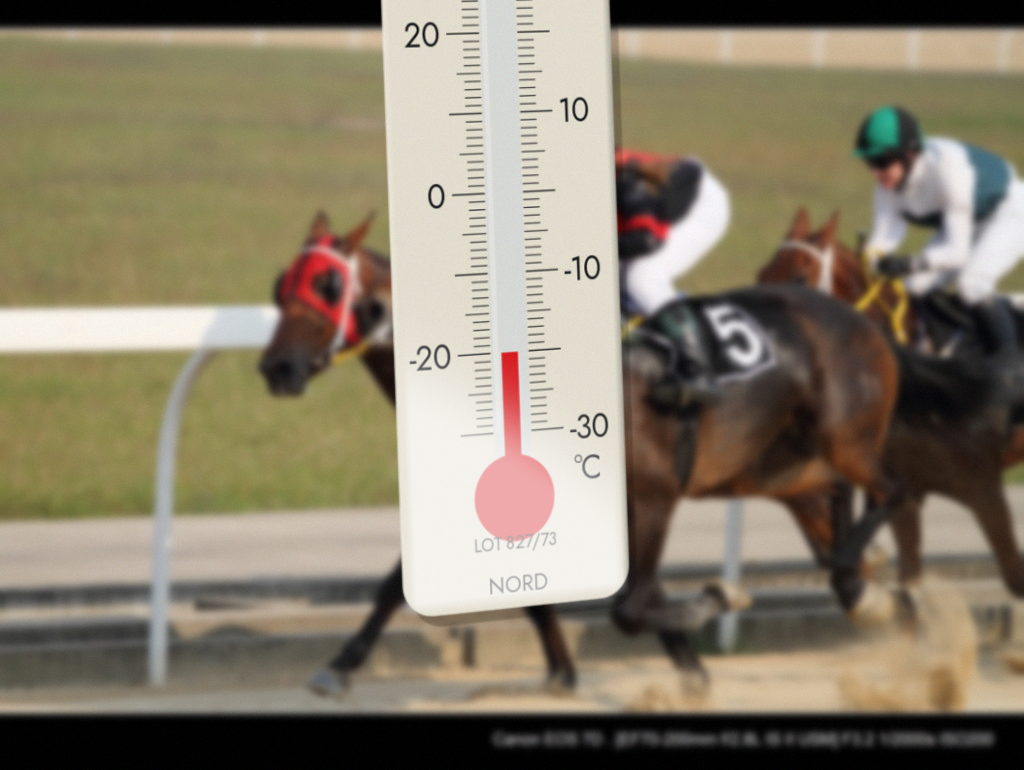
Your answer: -20,°C
